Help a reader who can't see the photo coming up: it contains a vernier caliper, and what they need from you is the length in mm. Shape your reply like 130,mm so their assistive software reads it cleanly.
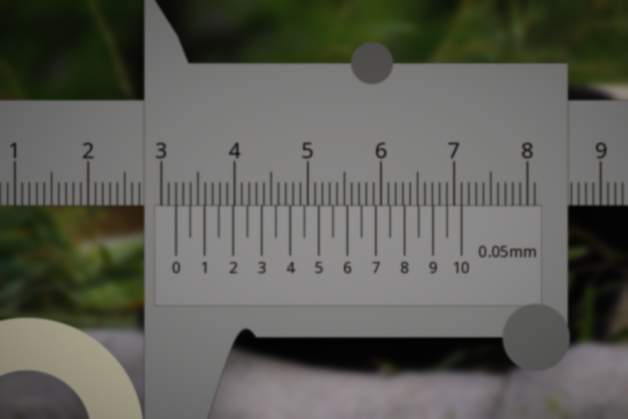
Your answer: 32.0,mm
